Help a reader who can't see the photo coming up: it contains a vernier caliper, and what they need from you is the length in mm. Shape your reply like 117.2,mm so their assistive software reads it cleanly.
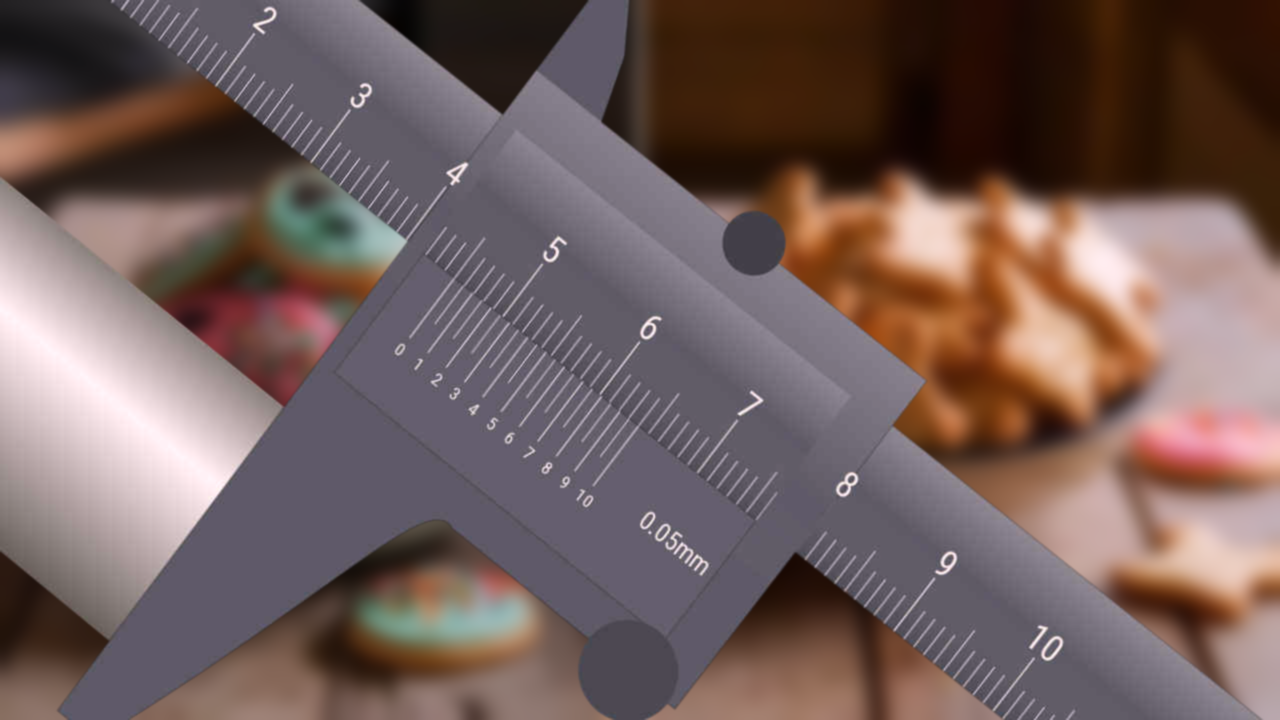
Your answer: 45.0,mm
